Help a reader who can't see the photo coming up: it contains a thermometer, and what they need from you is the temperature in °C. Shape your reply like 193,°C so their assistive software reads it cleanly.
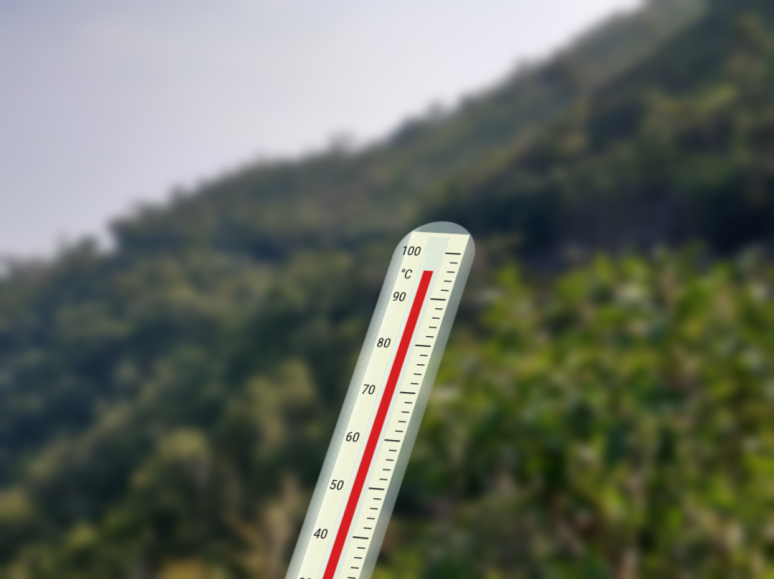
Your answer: 96,°C
